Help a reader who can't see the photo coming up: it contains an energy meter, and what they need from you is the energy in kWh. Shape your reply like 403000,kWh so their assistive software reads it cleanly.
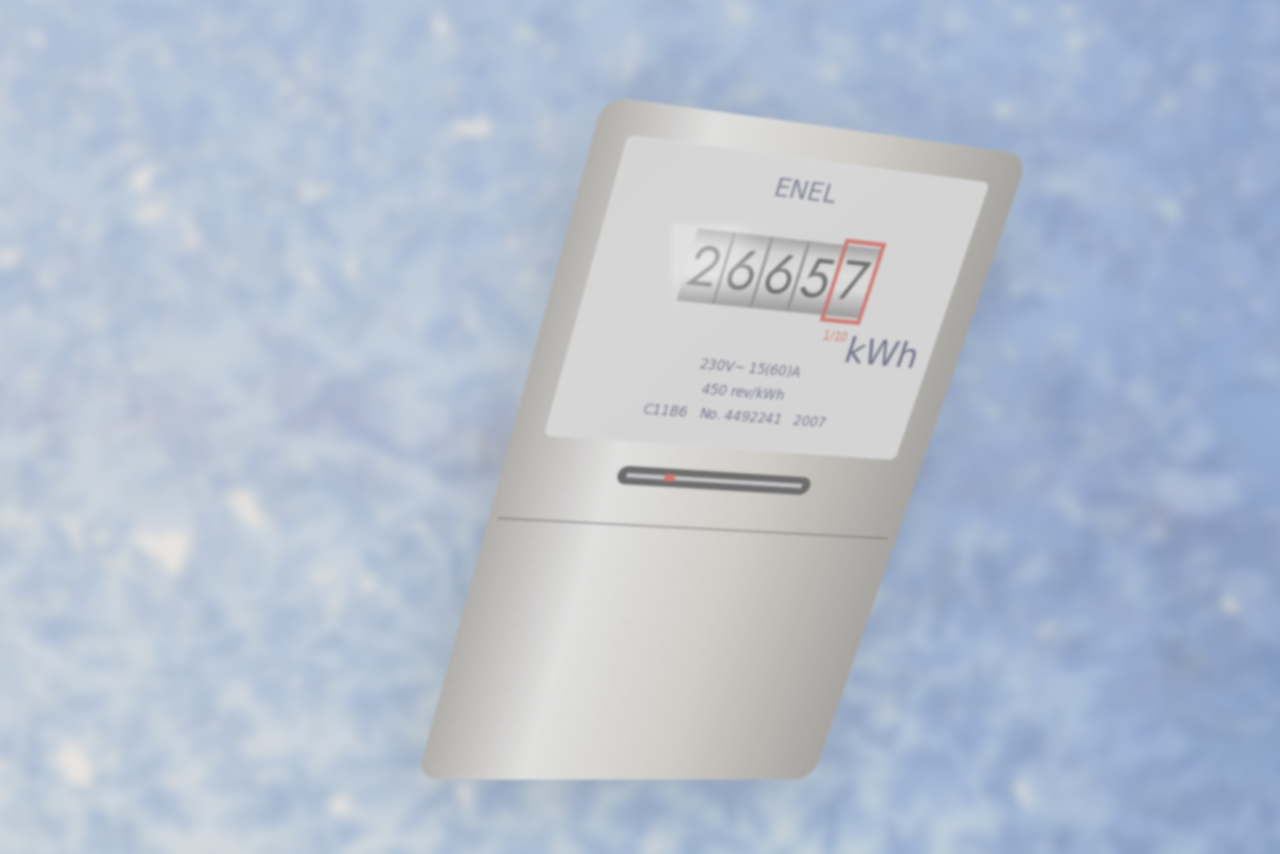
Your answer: 2665.7,kWh
